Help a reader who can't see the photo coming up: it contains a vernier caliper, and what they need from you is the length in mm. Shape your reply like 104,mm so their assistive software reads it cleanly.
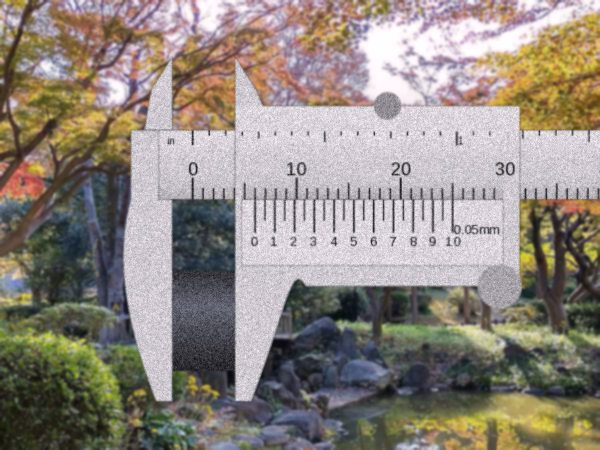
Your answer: 6.0,mm
